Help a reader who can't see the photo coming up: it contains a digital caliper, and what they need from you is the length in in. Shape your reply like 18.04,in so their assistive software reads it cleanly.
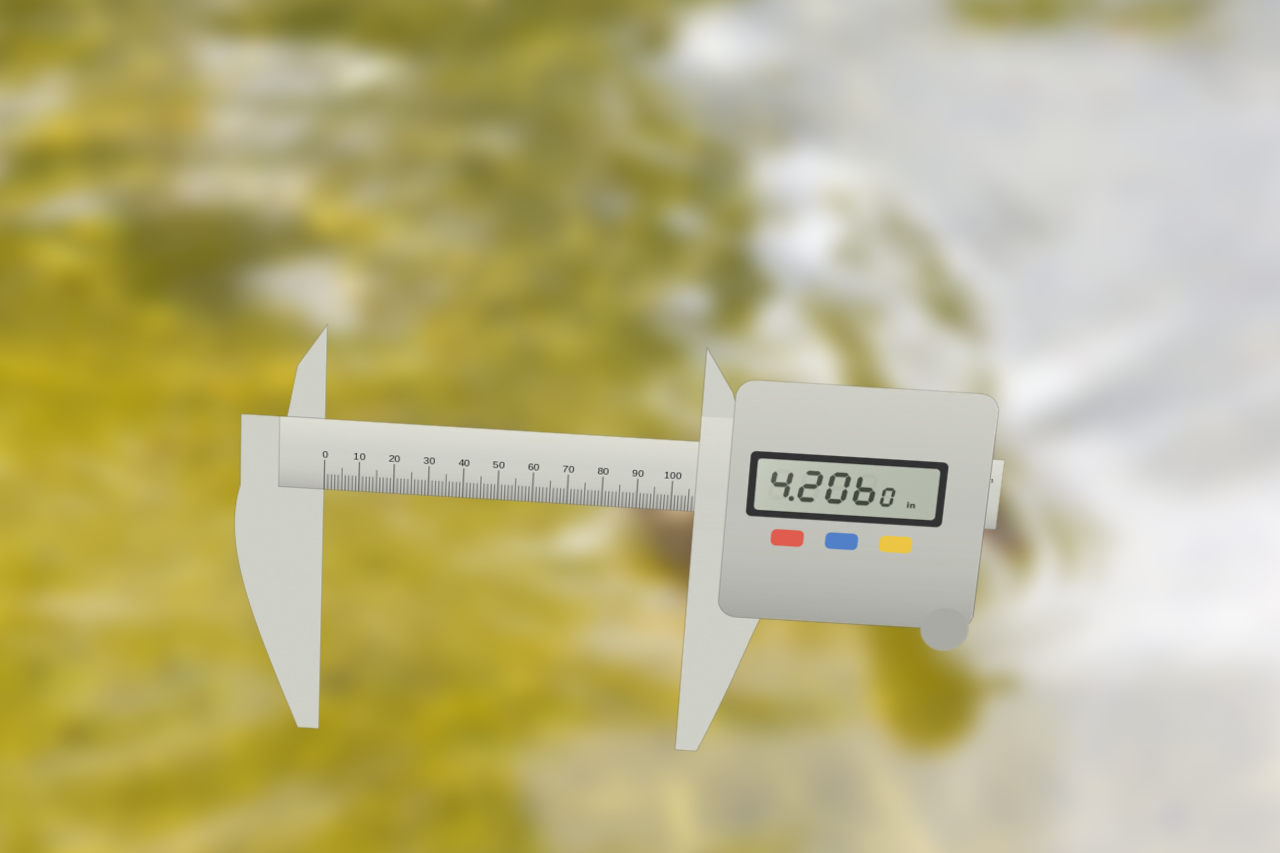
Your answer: 4.2060,in
